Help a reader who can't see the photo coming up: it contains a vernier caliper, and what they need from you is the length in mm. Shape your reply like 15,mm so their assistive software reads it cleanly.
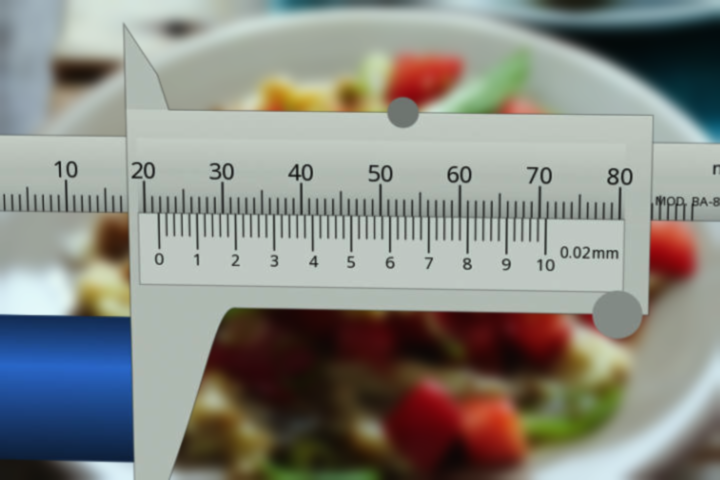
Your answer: 21.8,mm
